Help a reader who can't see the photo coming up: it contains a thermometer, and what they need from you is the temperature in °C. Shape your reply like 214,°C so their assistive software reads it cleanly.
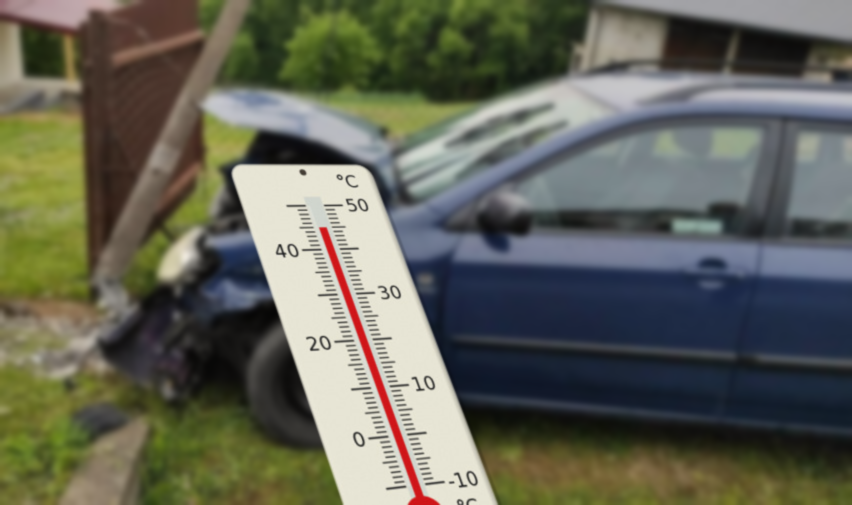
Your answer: 45,°C
